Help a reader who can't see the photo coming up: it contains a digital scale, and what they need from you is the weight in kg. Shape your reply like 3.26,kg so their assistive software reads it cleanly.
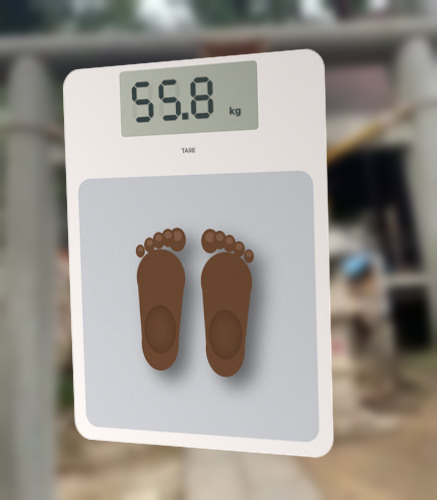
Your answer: 55.8,kg
